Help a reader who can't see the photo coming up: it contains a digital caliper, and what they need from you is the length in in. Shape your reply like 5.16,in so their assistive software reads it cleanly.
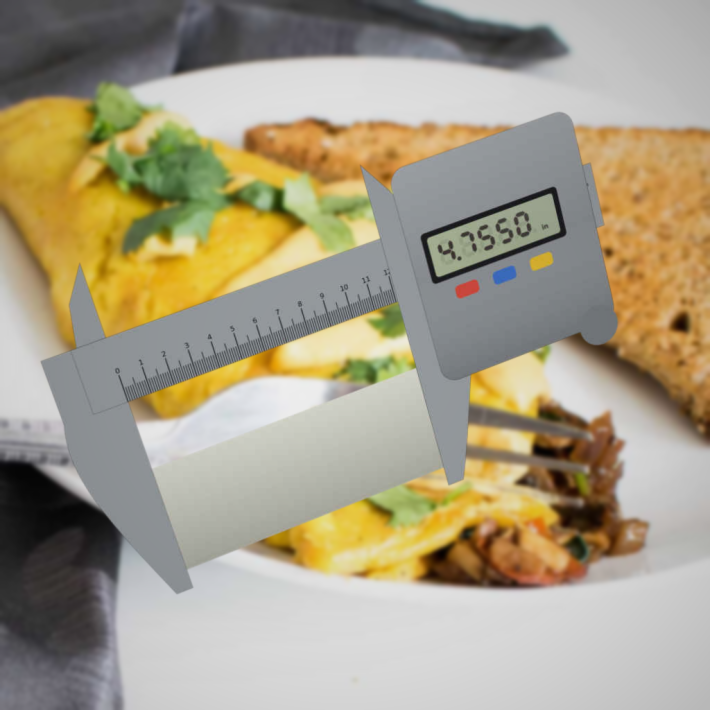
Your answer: 4.7550,in
